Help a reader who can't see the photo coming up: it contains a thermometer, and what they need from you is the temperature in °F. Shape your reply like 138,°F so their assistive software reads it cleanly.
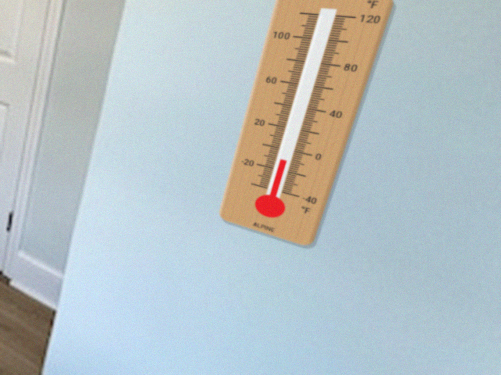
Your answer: -10,°F
